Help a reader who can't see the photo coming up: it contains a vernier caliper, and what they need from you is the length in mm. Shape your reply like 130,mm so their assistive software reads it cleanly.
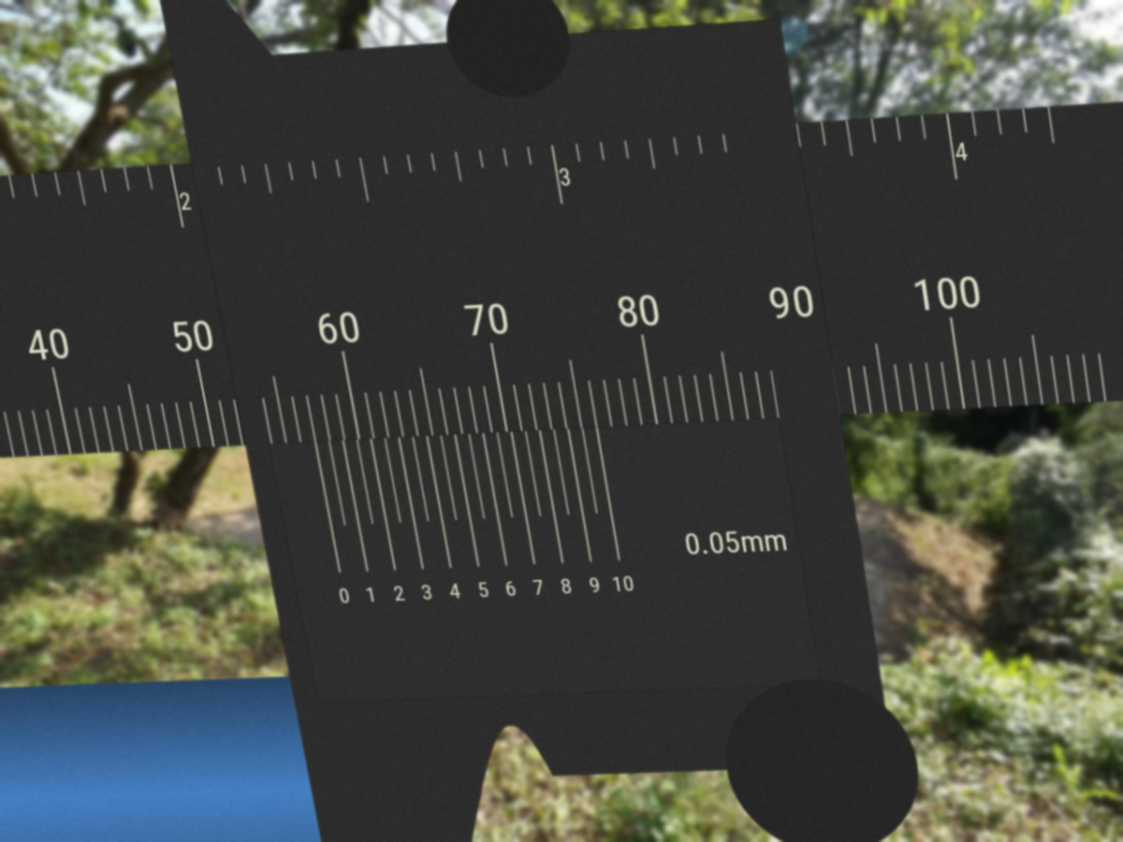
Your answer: 57.0,mm
